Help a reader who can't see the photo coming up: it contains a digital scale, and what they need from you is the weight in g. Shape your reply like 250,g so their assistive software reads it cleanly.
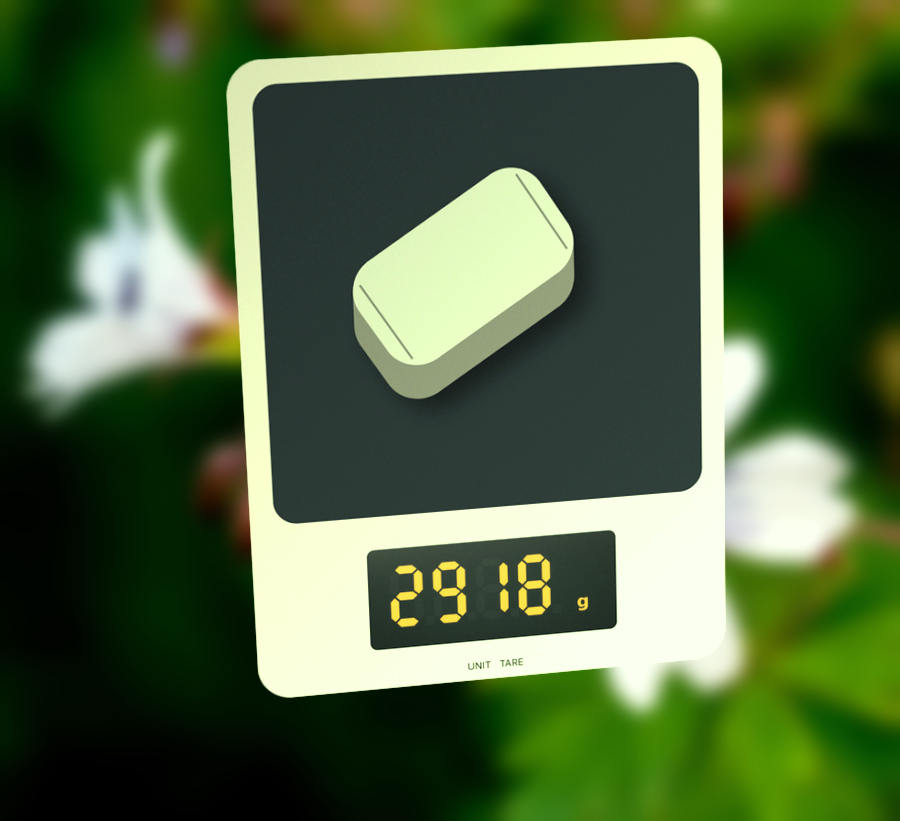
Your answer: 2918,g
